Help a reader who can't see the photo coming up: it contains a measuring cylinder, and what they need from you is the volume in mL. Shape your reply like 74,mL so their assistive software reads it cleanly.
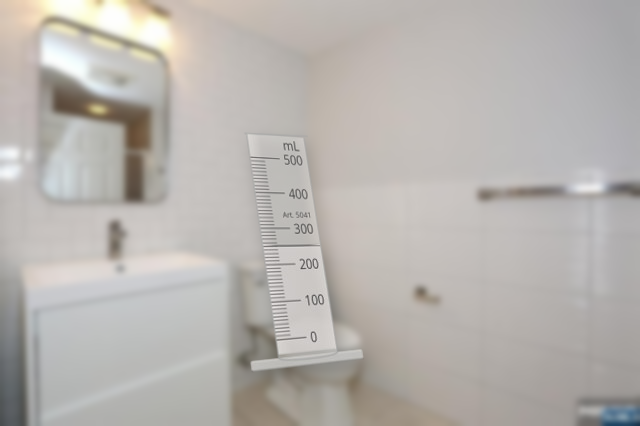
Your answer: 250,mL
